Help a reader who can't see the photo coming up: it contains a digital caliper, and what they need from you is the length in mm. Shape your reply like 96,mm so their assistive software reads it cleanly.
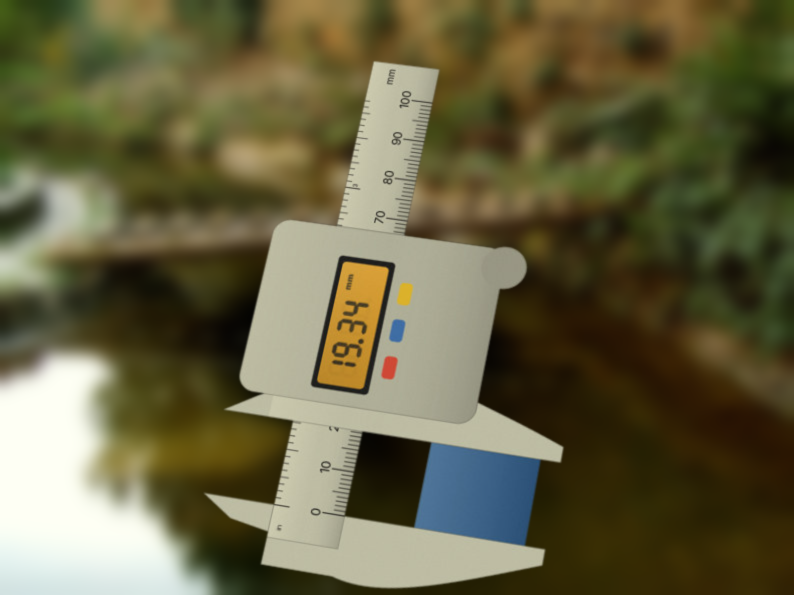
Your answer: 19.34,mm
